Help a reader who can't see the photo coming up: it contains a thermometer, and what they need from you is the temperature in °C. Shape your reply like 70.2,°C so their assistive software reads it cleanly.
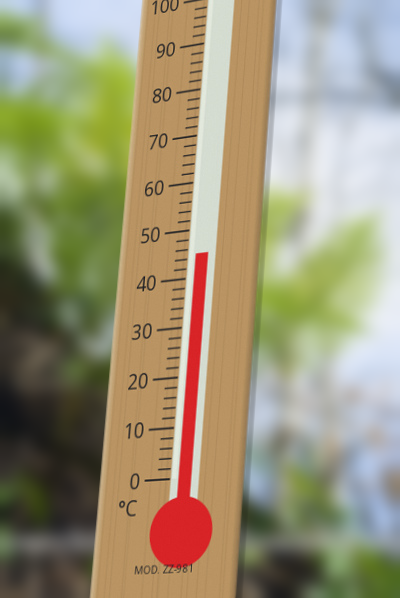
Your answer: 45,°C
